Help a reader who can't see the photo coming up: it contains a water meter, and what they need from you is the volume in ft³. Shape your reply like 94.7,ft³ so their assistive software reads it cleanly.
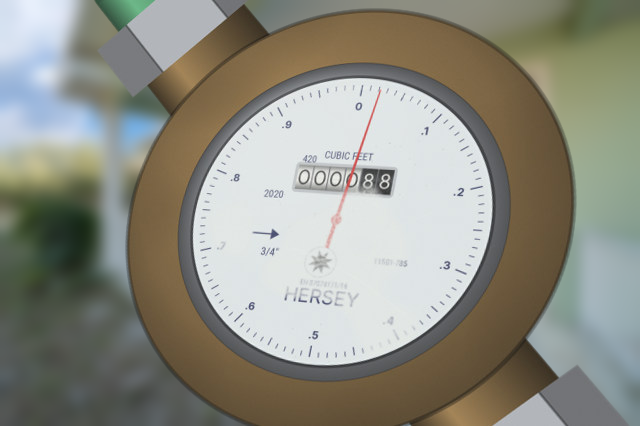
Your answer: 88.02,ft³
